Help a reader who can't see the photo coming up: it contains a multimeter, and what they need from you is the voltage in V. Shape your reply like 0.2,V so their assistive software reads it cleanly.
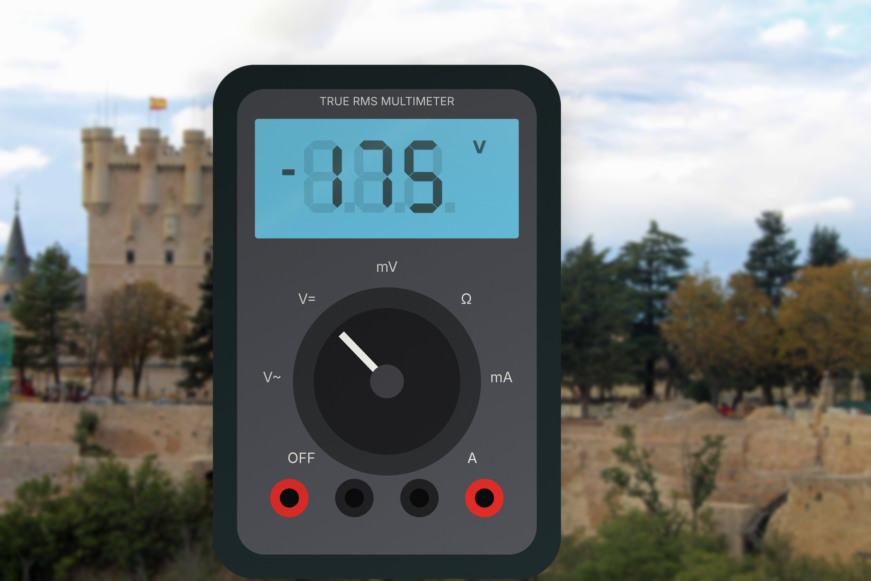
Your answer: -175,V
